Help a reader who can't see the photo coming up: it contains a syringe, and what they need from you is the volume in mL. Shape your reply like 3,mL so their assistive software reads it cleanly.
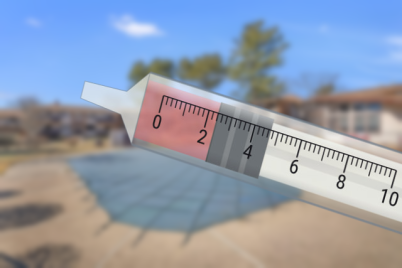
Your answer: 2.4,mL
